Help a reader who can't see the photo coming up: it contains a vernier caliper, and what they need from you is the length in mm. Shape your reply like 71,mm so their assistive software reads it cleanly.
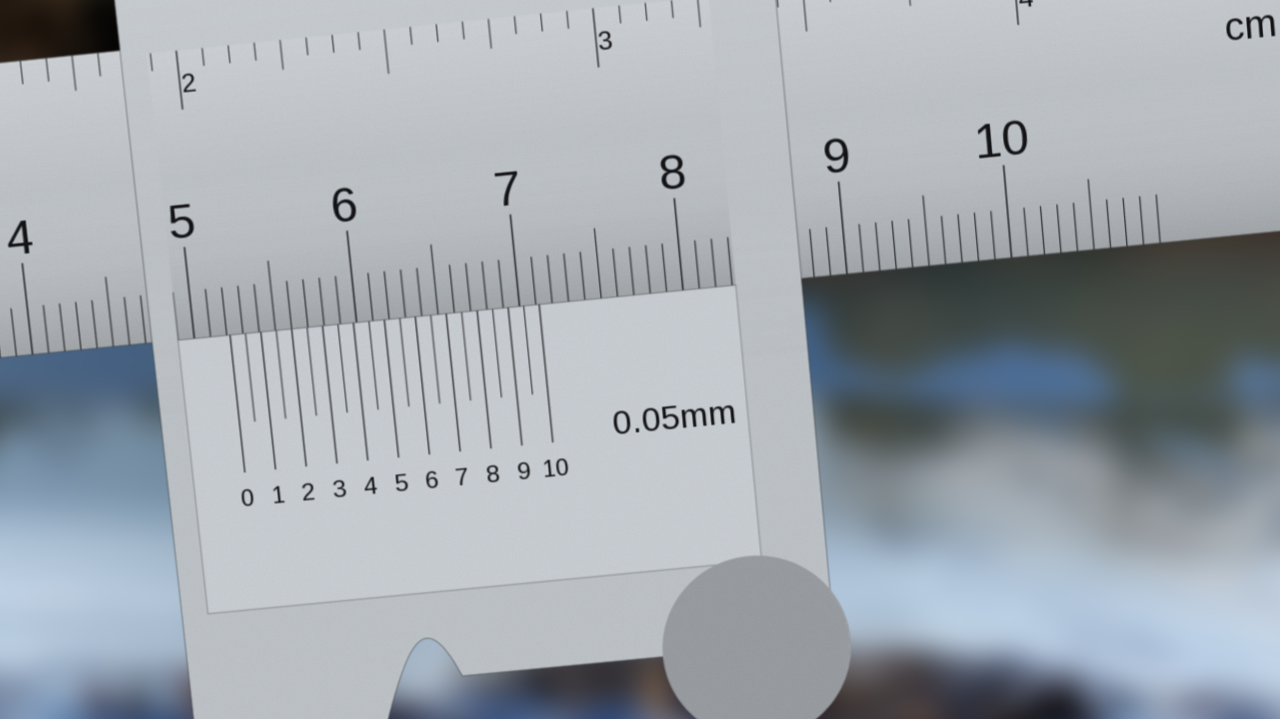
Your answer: 52.2,mm
